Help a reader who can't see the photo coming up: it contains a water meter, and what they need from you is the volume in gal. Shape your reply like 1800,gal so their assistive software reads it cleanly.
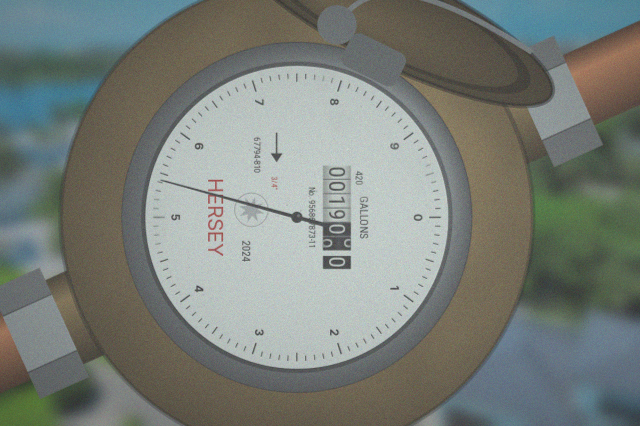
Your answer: 19085.4,gal
